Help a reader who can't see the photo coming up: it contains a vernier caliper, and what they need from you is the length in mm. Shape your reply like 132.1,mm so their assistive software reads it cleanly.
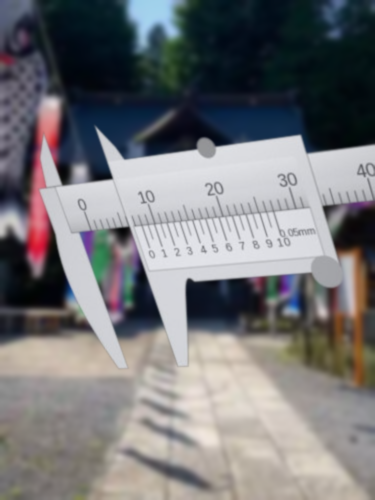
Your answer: 8.0,mm
